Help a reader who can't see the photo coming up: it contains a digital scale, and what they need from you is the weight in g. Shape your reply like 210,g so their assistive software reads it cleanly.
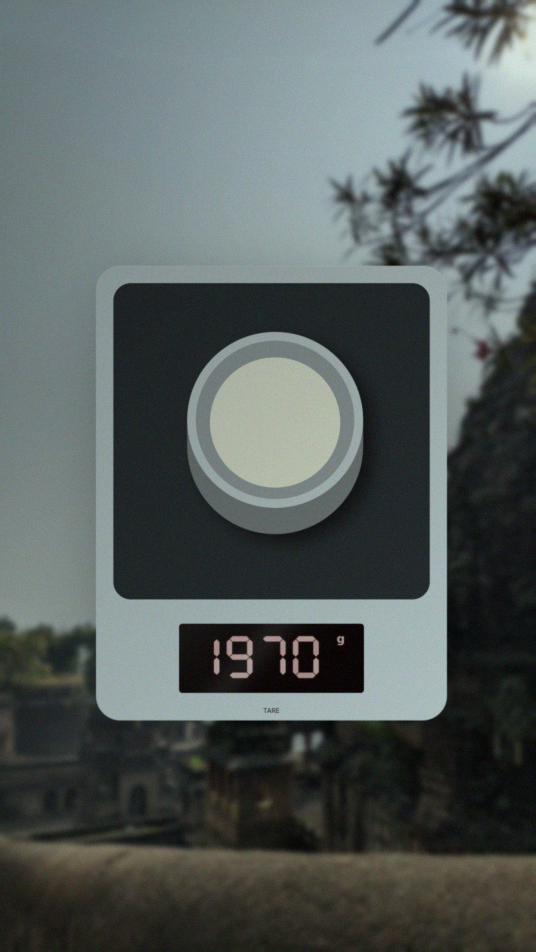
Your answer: 1970,g
